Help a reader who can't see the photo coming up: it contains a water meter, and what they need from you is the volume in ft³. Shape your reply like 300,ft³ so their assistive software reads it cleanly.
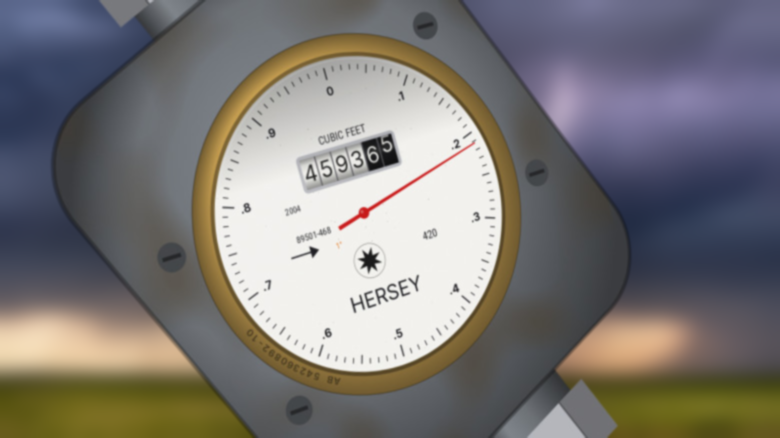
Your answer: 459365.21,ft³
